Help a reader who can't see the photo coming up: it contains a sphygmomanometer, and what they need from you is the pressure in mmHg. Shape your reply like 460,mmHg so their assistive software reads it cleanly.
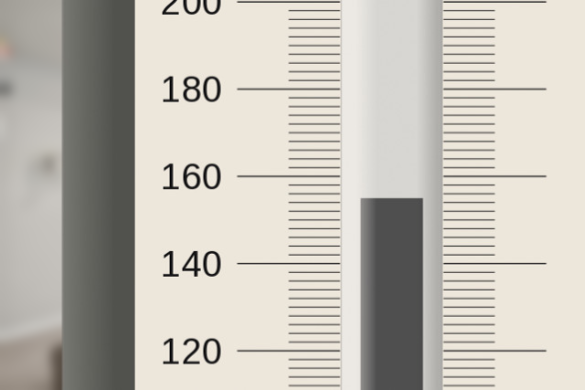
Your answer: 155,mmHg
